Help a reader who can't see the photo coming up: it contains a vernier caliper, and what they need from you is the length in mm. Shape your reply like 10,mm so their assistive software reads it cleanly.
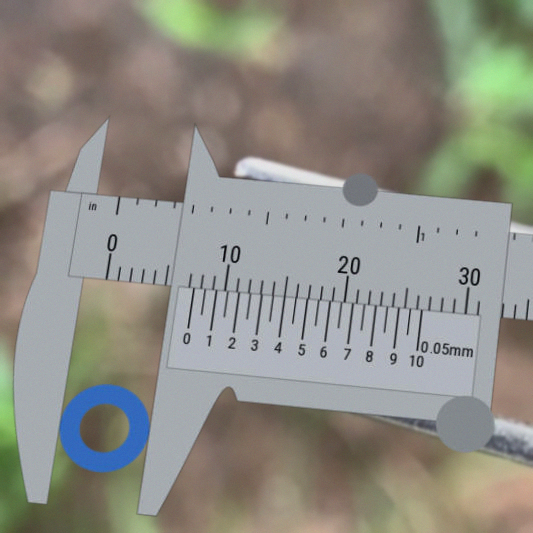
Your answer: 7.4,mm
